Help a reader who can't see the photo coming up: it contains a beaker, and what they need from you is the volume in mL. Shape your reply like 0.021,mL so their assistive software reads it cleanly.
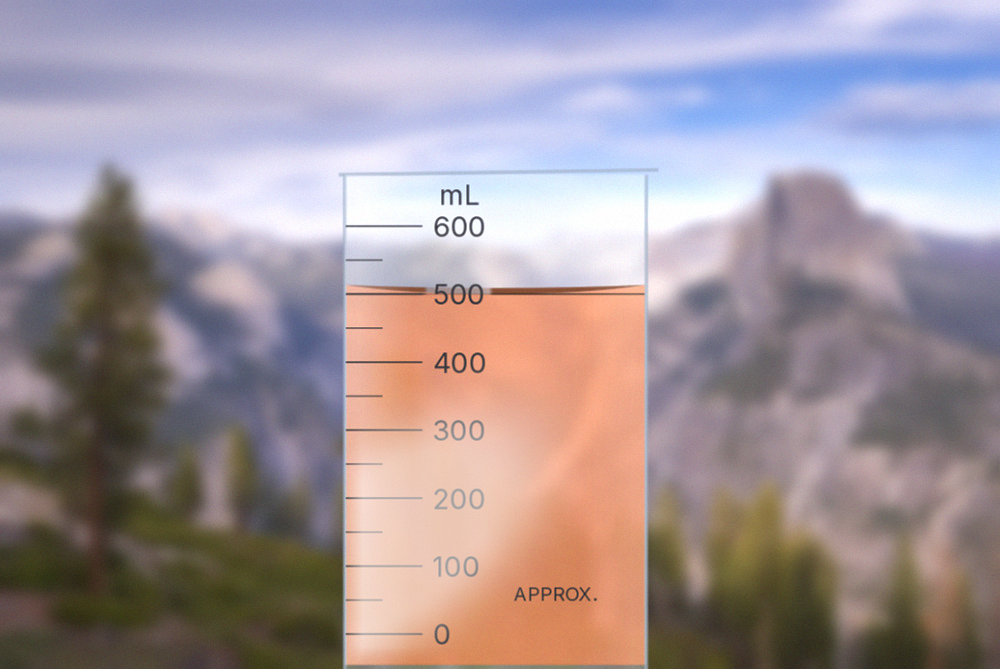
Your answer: 500,mL
